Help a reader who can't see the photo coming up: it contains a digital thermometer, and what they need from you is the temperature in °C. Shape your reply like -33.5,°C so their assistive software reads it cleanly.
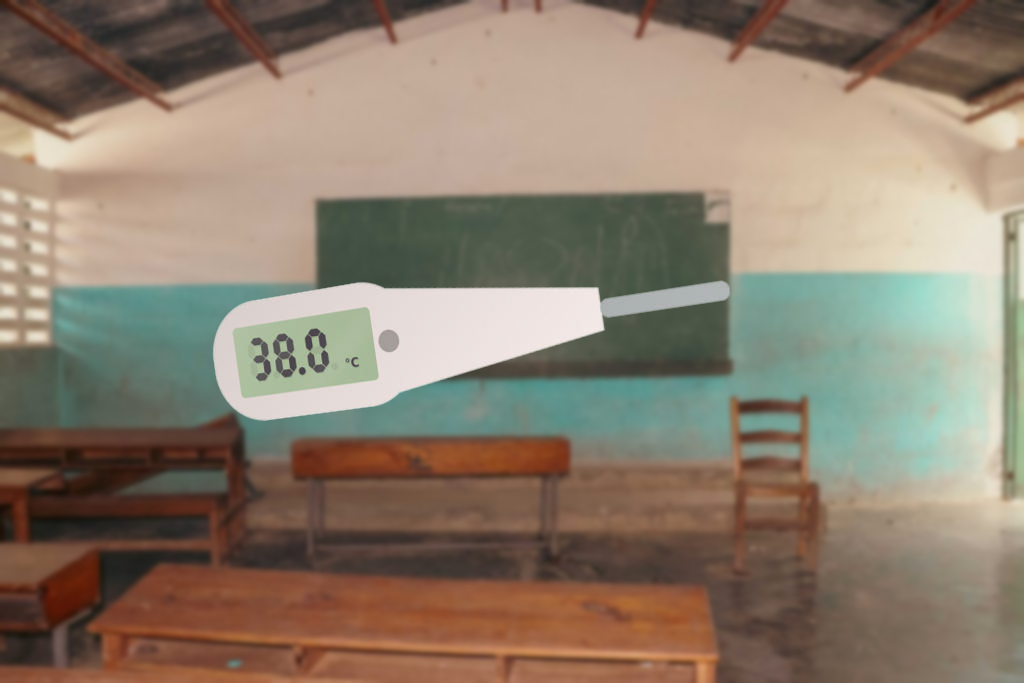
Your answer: 38.0,°C
